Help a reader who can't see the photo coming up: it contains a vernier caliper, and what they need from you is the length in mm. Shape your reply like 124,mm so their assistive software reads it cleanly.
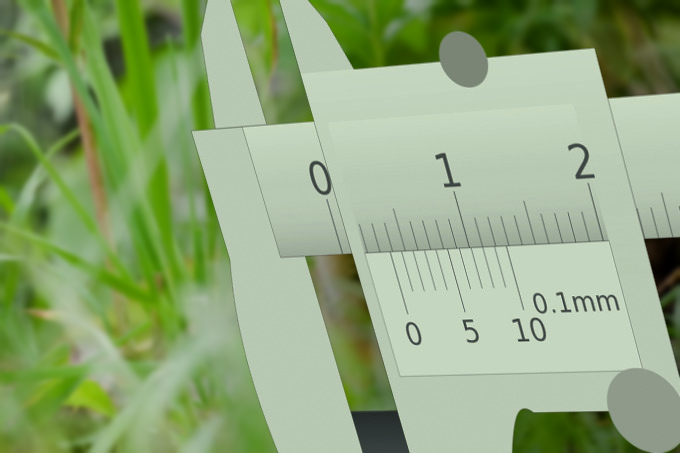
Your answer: 3.8,mm
